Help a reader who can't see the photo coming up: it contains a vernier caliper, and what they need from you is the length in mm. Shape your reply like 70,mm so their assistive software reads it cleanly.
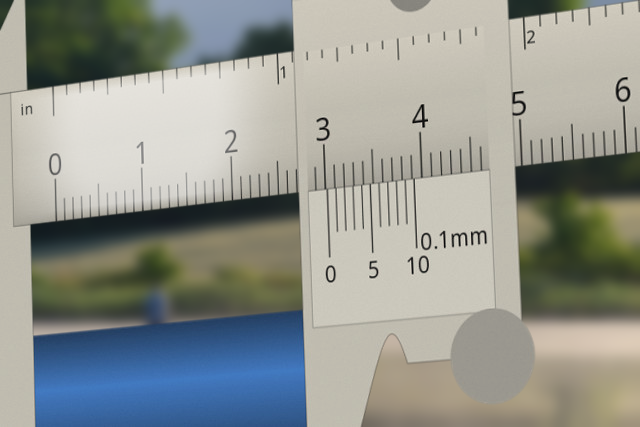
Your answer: 30.2,mm
